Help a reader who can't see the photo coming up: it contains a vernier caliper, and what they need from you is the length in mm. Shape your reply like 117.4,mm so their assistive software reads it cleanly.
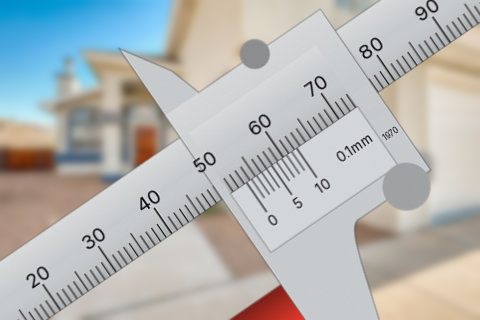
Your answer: 53.4,mm
